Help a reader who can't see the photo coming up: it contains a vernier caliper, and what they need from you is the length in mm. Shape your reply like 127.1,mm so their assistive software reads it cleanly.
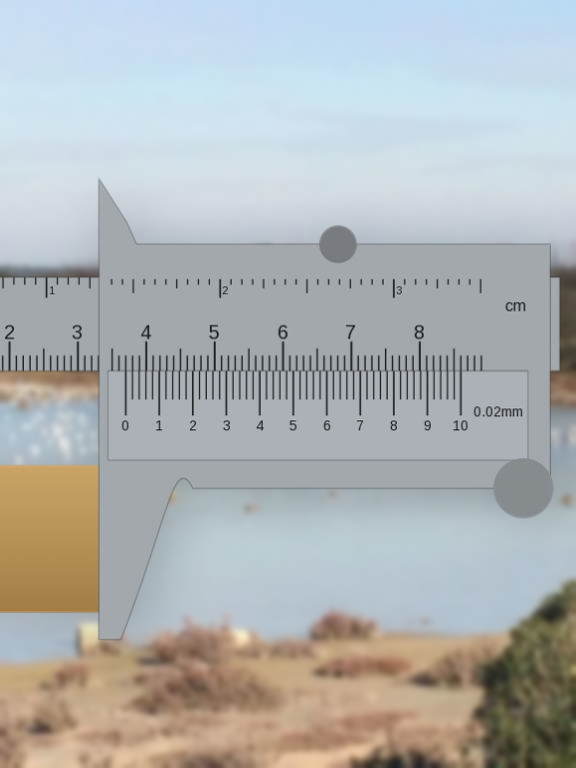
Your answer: 37.0,mm
